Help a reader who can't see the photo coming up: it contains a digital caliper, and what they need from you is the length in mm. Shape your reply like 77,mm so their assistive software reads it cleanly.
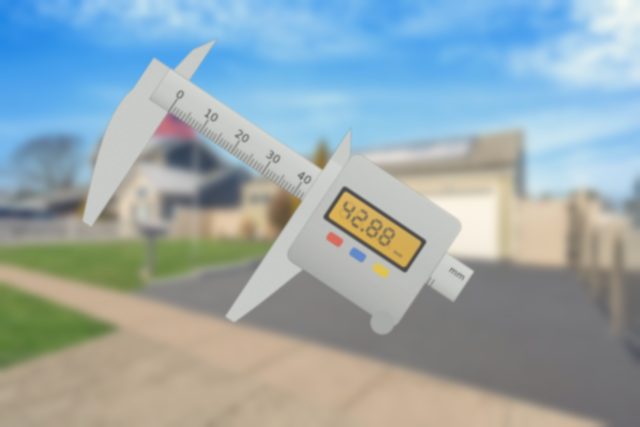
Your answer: 42.88,mm
